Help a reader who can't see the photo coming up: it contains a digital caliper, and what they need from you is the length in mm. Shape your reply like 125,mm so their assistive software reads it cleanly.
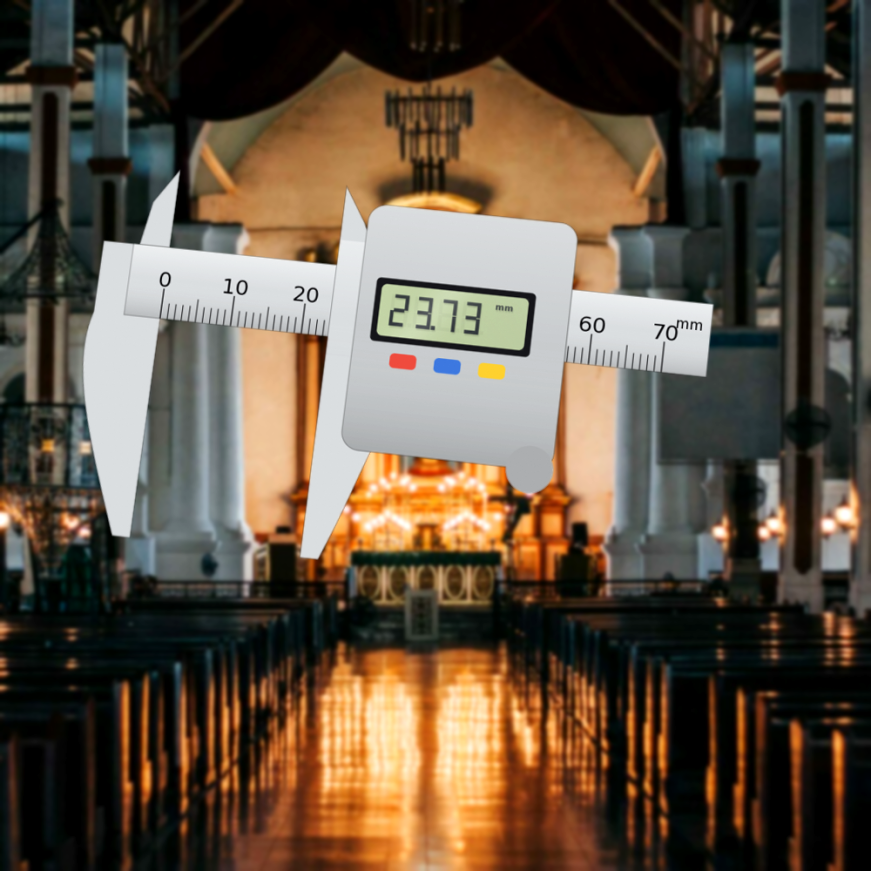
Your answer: 23.73,mm
